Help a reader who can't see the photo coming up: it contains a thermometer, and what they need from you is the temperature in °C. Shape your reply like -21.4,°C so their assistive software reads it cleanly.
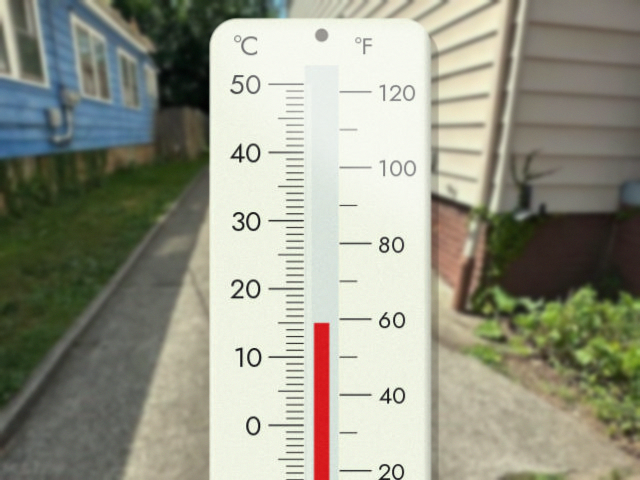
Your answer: 15,°C
